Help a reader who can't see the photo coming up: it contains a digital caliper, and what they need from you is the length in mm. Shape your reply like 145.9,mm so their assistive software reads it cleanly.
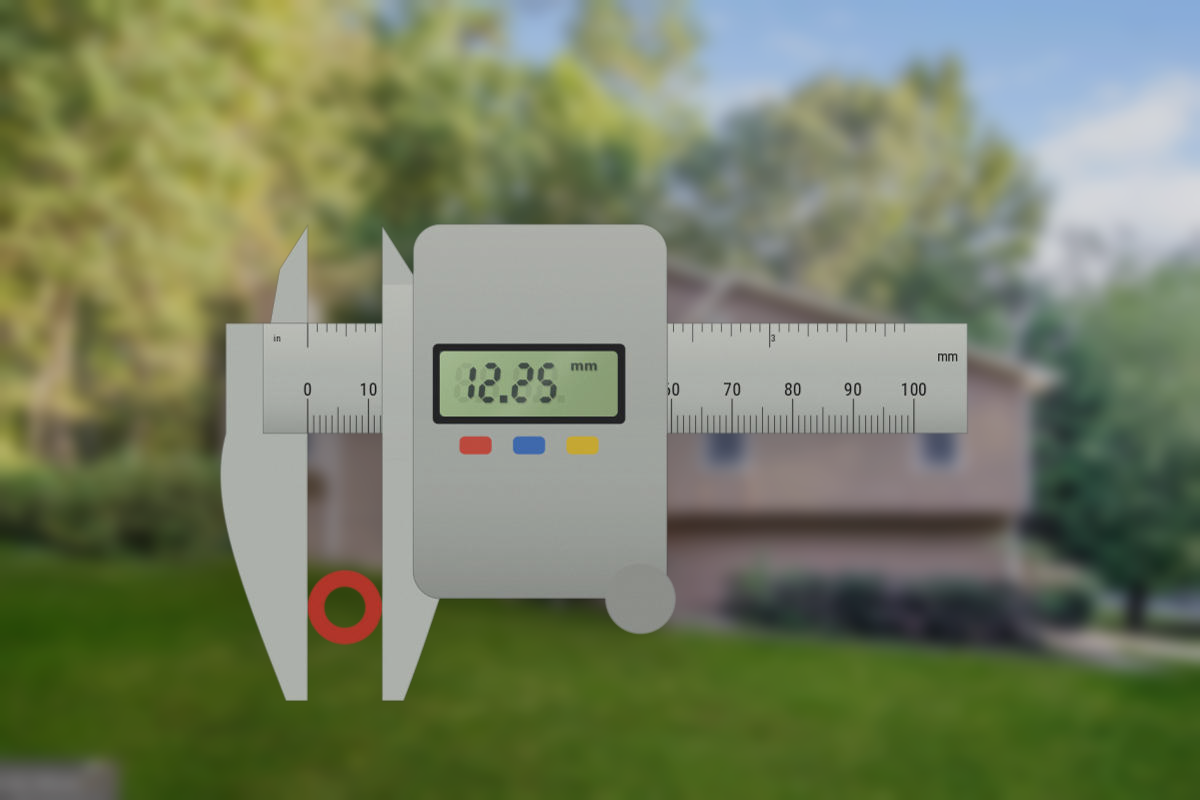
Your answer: 12.25,mm
